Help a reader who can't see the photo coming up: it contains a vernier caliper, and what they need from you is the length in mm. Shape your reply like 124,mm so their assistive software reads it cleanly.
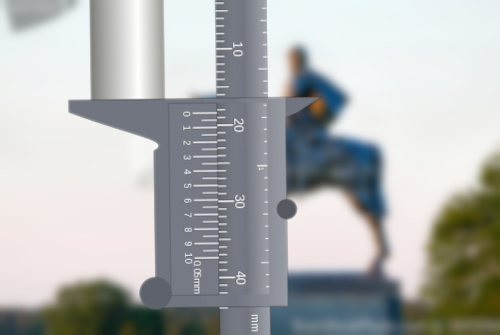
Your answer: 18.4,mm
